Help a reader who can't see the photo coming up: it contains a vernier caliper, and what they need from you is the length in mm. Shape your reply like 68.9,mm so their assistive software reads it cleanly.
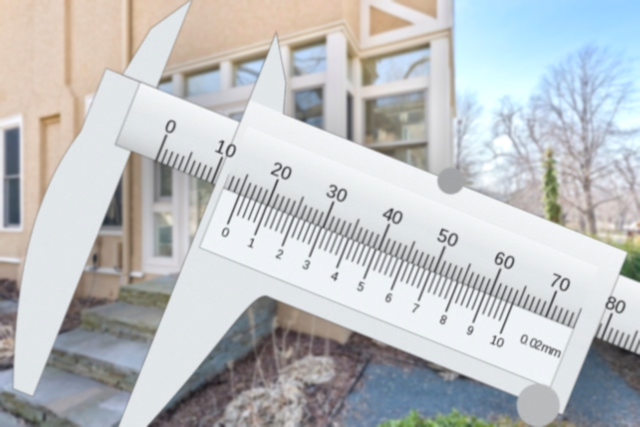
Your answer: 15.0,mm
